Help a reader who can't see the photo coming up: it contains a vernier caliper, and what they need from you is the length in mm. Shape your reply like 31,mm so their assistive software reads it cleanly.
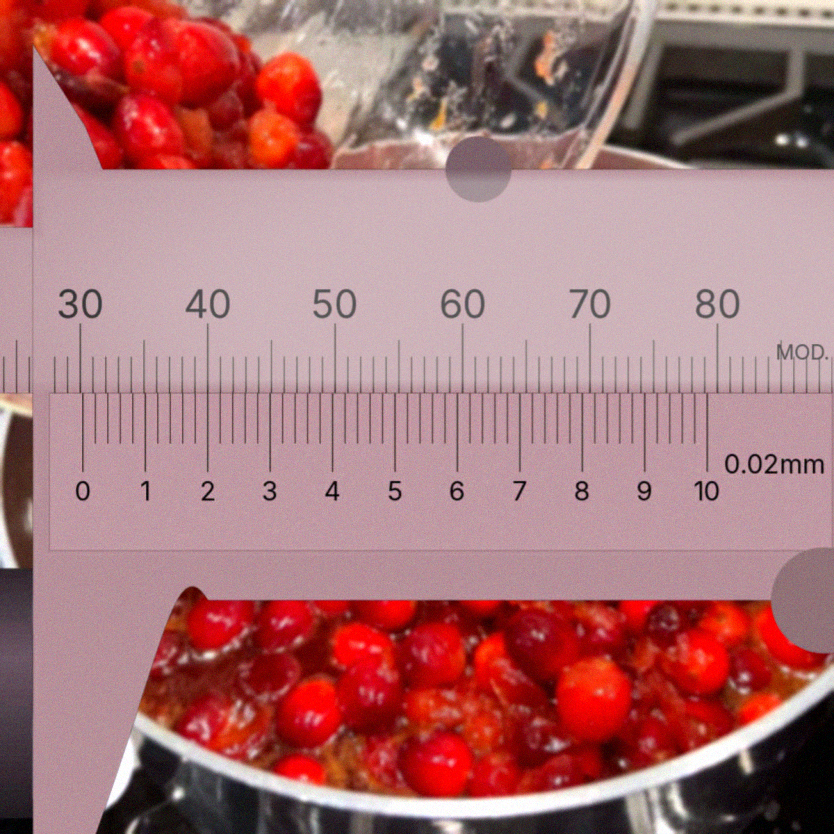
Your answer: 30.2,mm
